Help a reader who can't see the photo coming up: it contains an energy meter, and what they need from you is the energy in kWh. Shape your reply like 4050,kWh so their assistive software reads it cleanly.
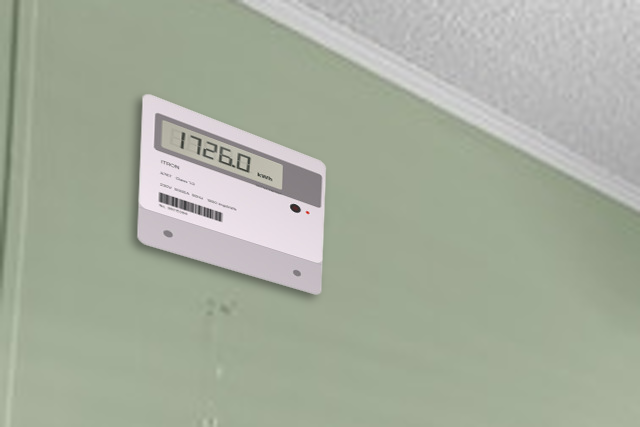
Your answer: 1726.0,kWh
